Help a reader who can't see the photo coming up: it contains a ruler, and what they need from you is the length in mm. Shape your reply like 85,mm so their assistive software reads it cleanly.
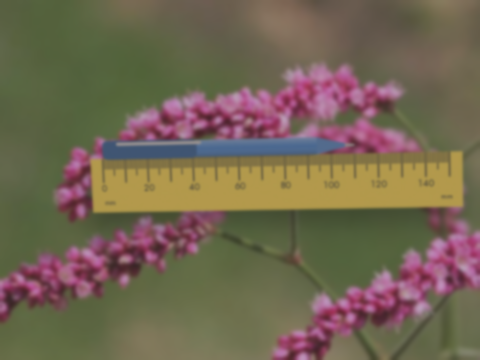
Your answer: 110,mm
